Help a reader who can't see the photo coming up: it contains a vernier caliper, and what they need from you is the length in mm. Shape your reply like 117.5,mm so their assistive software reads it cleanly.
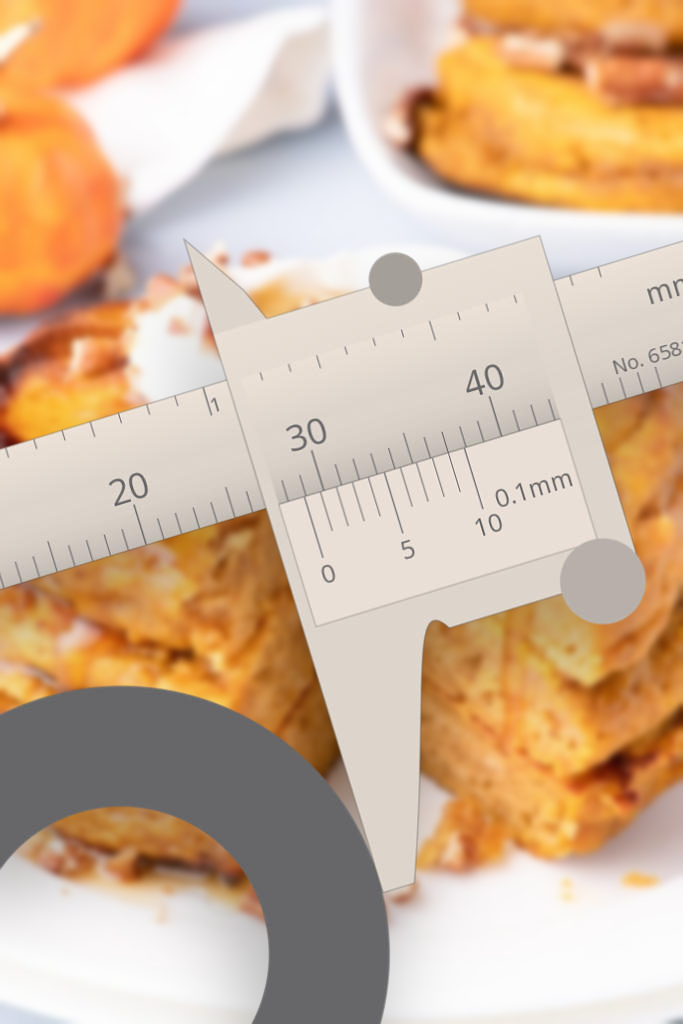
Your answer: 28.9,mm
